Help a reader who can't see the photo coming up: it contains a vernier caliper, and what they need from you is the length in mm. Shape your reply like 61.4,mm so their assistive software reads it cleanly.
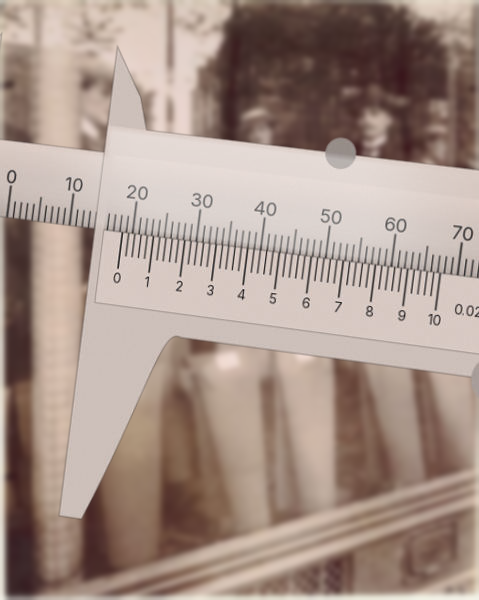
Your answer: 18.4,mm
